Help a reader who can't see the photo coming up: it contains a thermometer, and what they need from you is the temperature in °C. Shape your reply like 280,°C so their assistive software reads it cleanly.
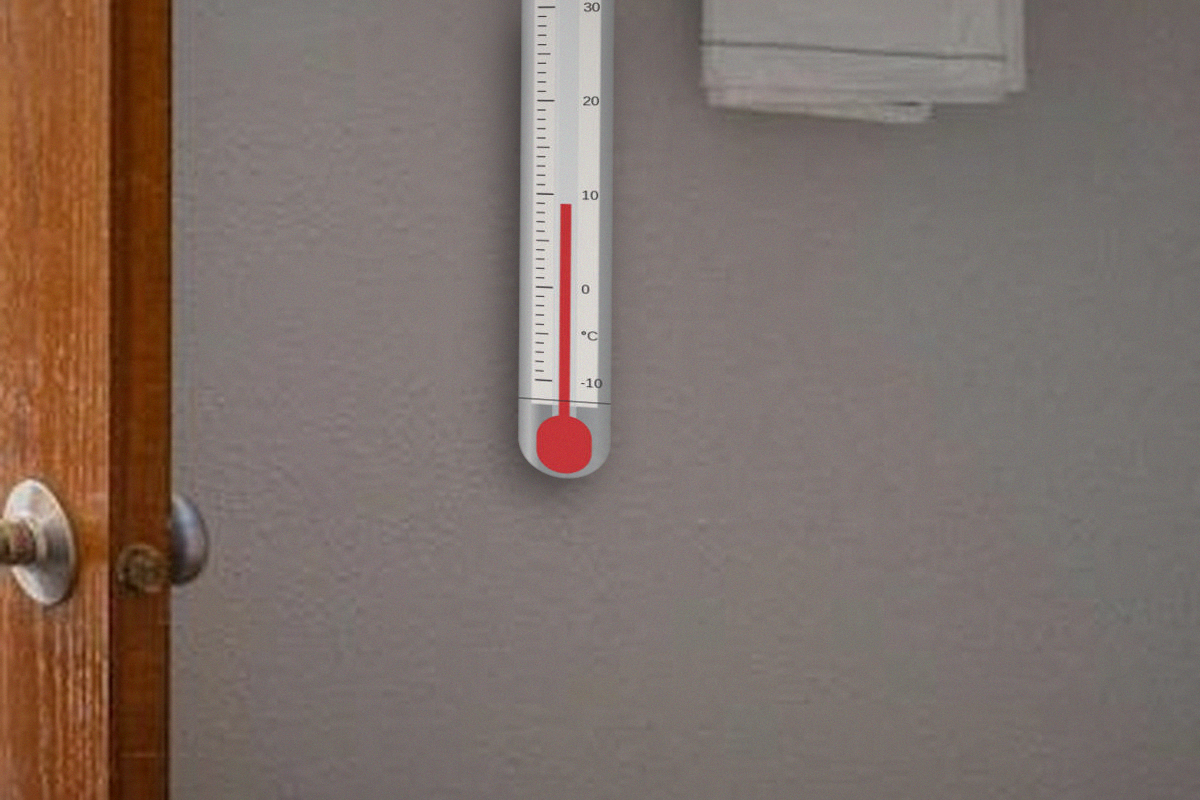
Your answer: 9,°C
